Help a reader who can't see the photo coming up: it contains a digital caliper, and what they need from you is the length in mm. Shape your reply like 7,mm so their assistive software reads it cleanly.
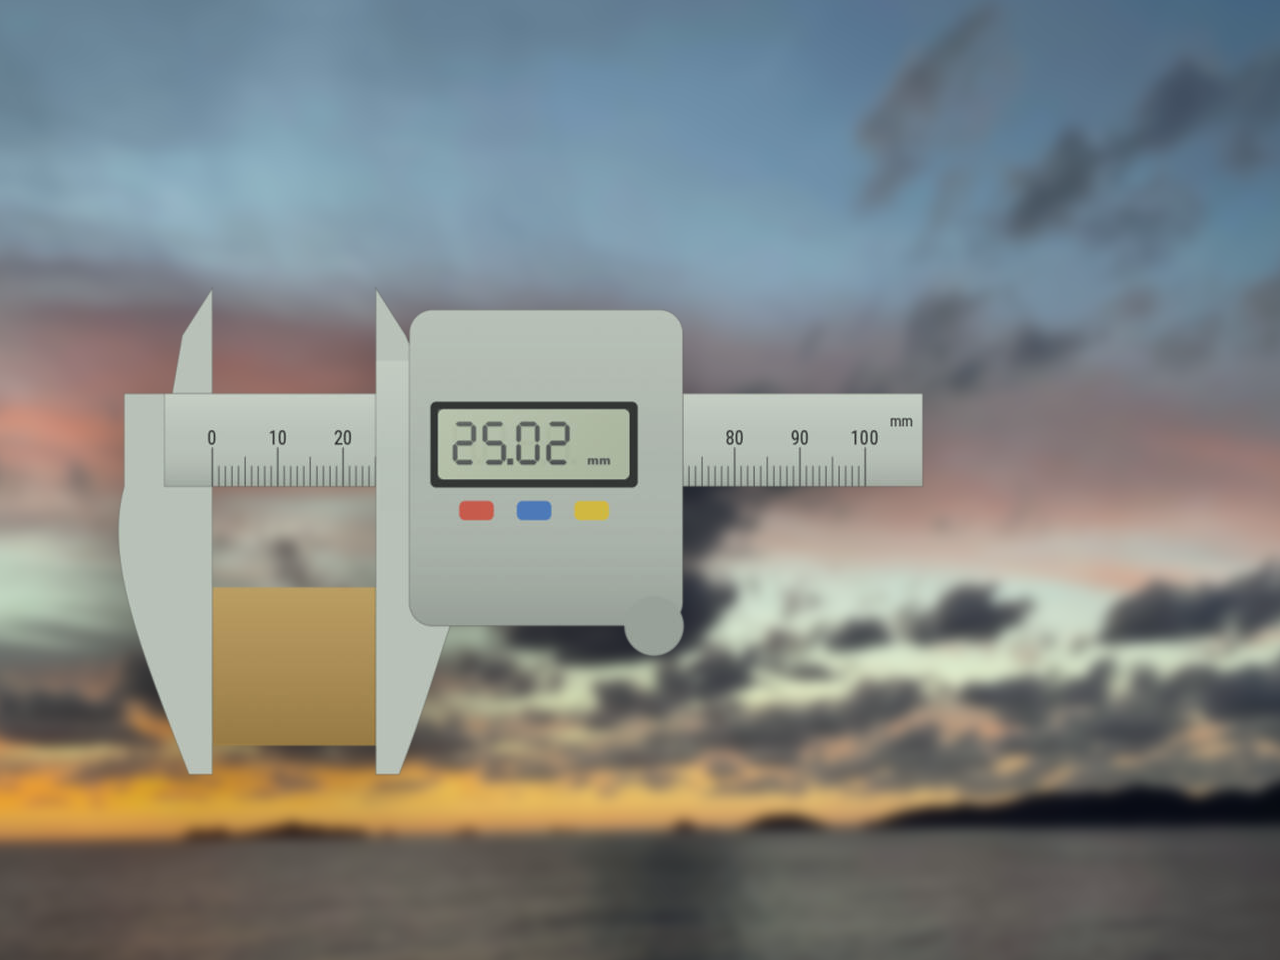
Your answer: 25.02,mm
